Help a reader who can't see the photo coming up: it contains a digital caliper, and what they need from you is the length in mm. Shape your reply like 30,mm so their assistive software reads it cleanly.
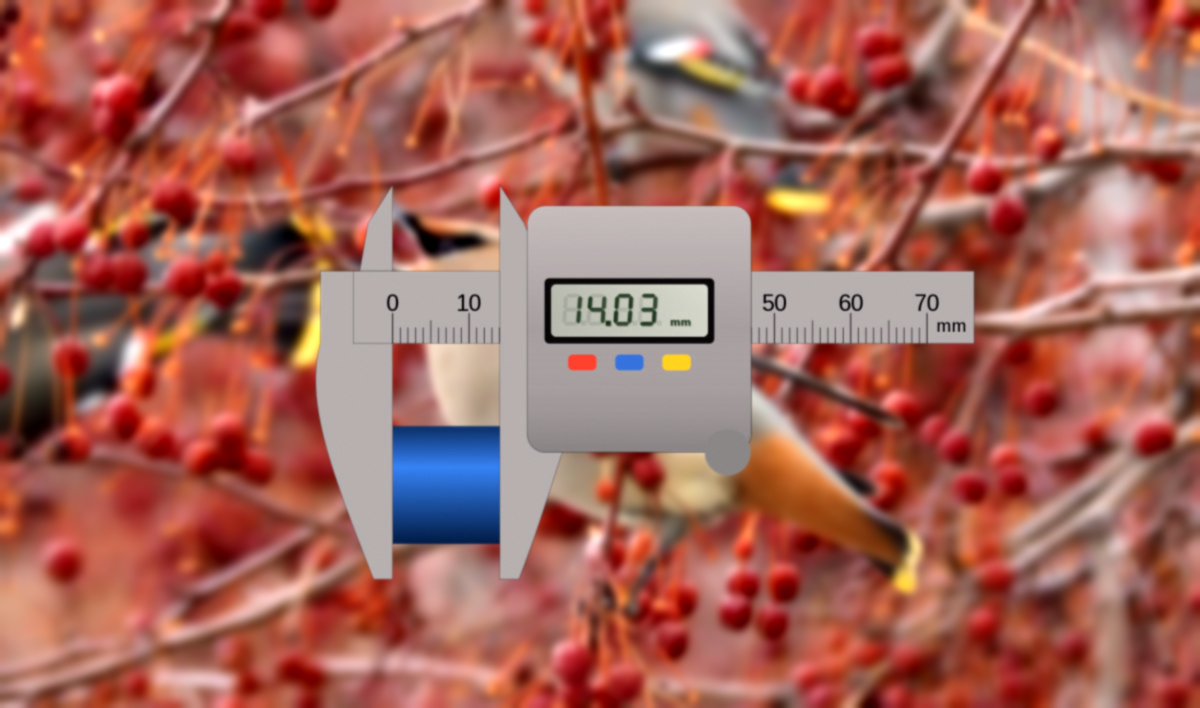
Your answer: 14.03,mm
